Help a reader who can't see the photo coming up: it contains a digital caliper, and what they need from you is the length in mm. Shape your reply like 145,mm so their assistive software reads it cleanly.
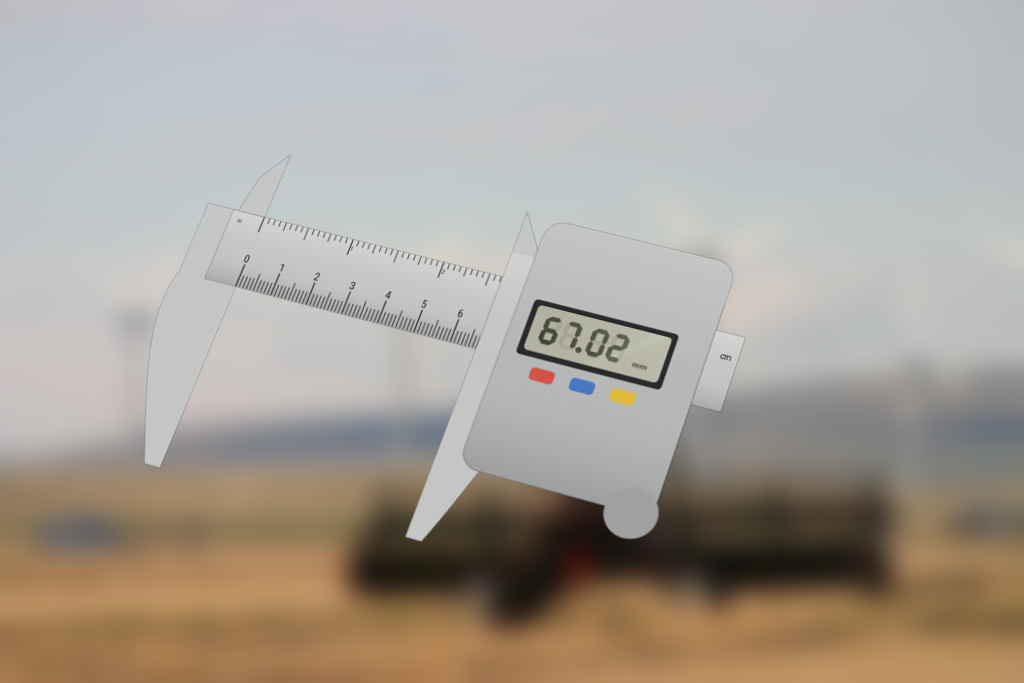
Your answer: 67.02,mm
